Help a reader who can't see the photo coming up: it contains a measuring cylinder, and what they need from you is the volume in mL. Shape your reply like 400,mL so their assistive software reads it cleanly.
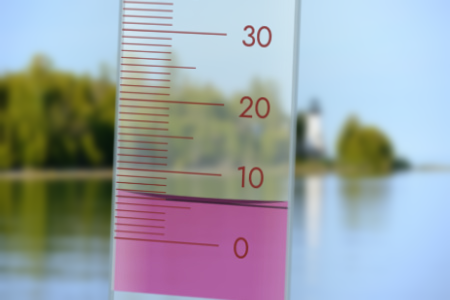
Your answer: 6,mL
